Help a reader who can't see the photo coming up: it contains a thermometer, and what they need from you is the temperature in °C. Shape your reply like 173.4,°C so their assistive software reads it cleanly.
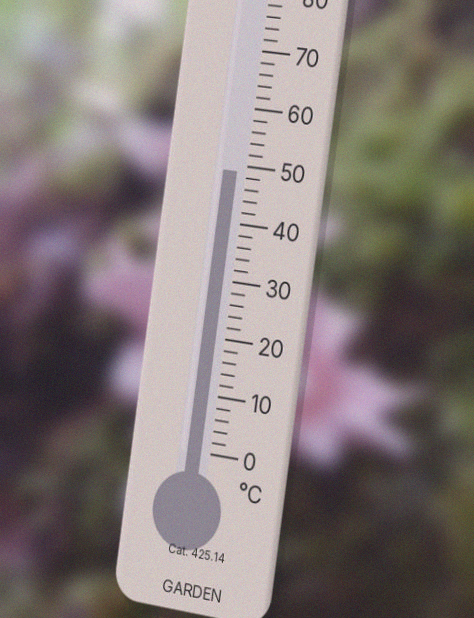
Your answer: 49,°C
